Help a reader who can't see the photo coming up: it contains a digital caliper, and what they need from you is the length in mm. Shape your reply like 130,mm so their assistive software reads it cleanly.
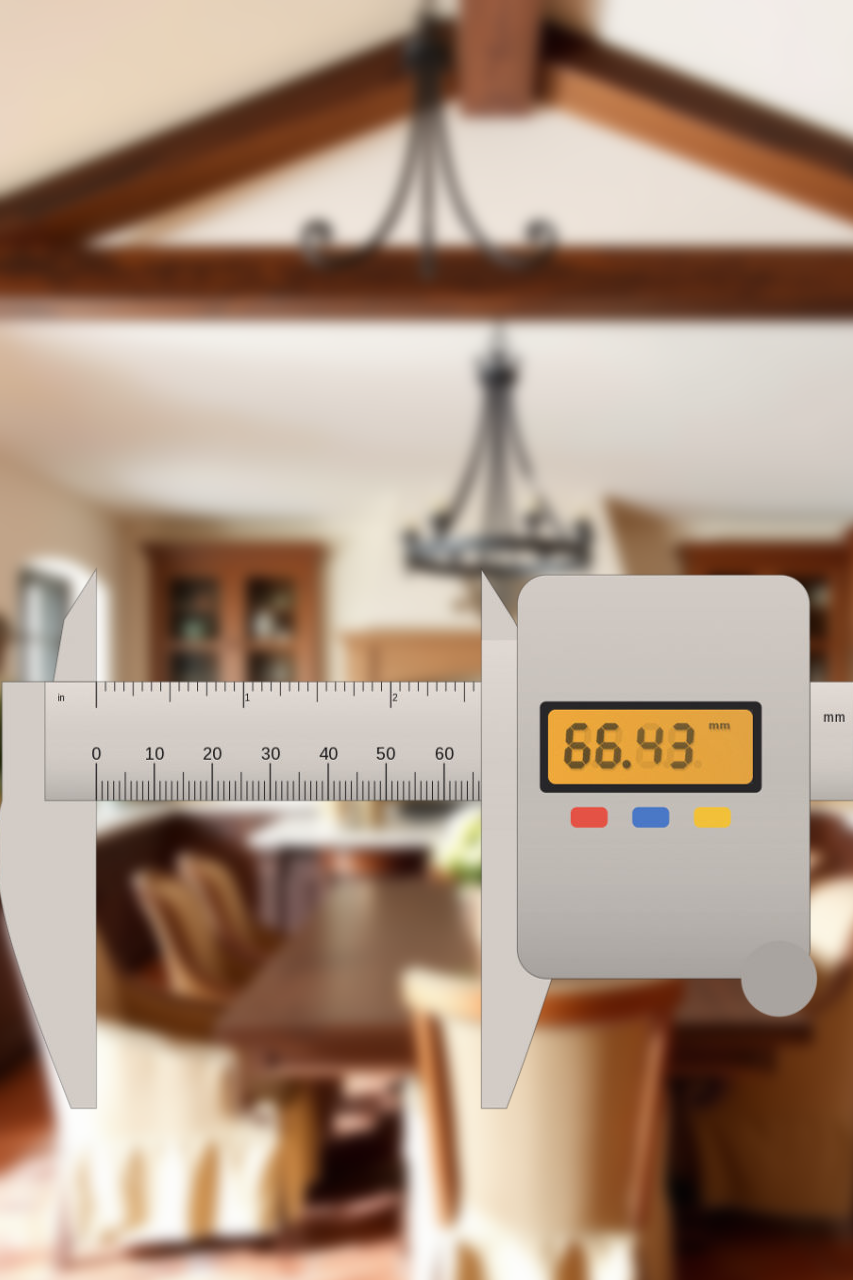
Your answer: 66.43,mm
